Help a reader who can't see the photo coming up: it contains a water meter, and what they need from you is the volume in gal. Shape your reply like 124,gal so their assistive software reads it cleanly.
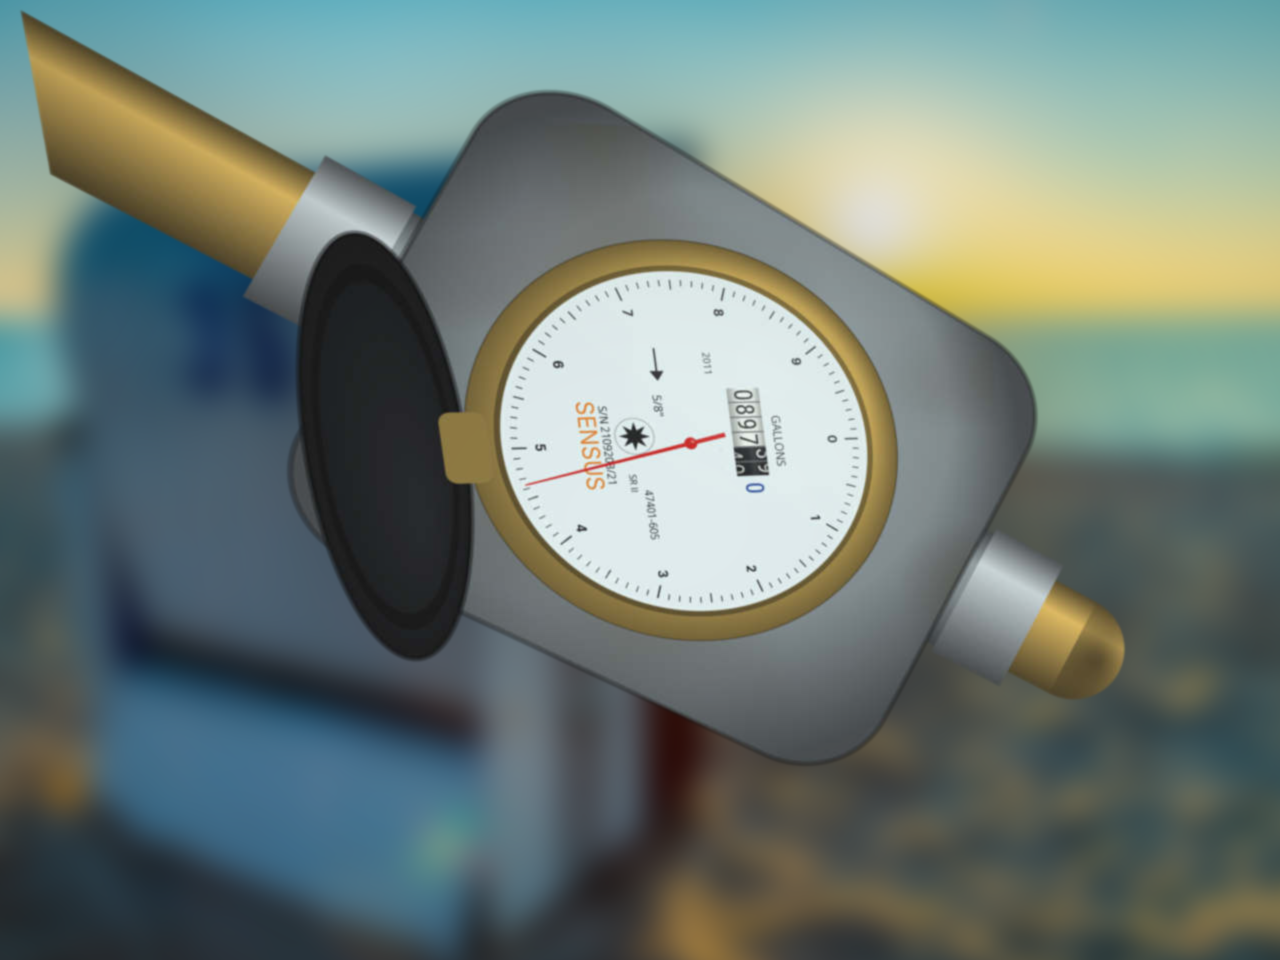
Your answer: 897394.6,gal
